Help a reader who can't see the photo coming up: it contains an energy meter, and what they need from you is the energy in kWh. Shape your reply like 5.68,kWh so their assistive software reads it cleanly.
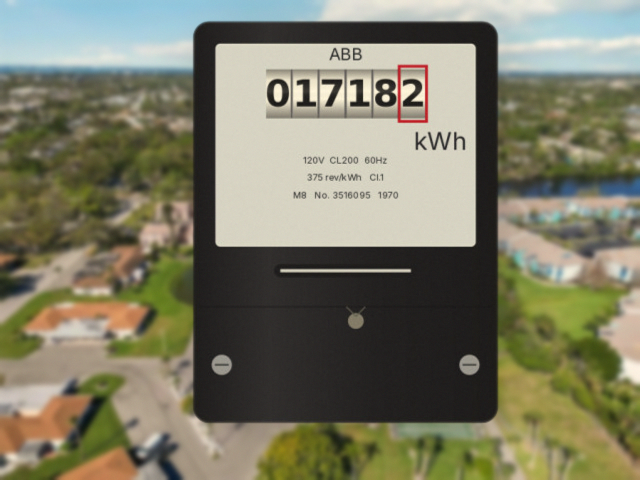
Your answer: 1718.2,kWh
